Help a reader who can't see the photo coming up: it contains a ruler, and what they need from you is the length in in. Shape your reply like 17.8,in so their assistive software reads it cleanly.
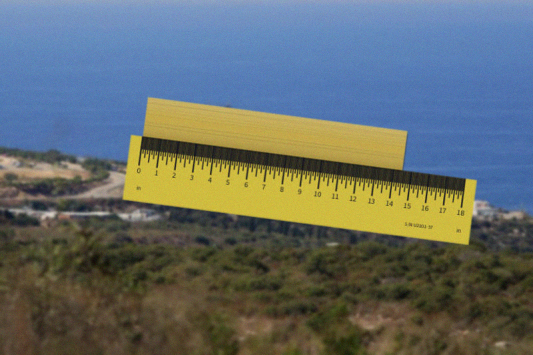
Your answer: 14.5,in
